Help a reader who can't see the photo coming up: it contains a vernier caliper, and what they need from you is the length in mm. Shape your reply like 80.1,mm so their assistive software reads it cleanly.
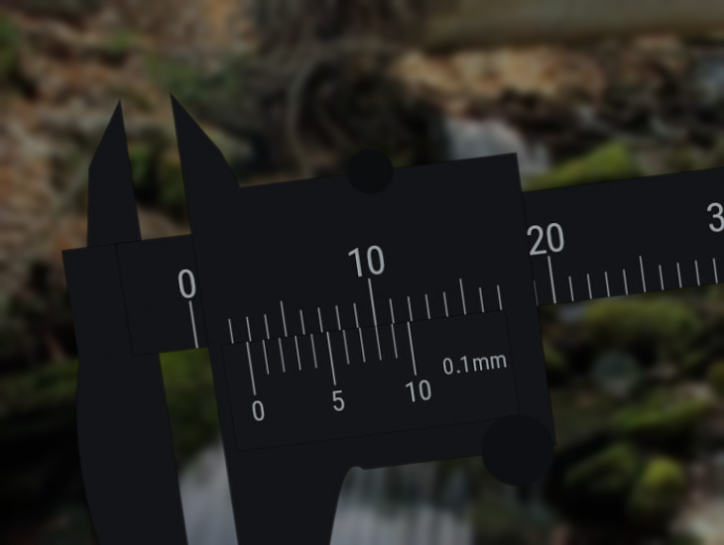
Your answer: 2.8,mm
